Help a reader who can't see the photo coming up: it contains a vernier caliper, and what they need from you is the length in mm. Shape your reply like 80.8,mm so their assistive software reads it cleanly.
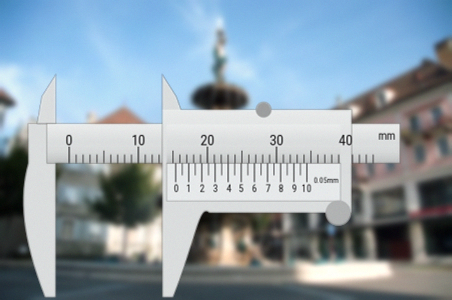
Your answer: 15.4,mm
